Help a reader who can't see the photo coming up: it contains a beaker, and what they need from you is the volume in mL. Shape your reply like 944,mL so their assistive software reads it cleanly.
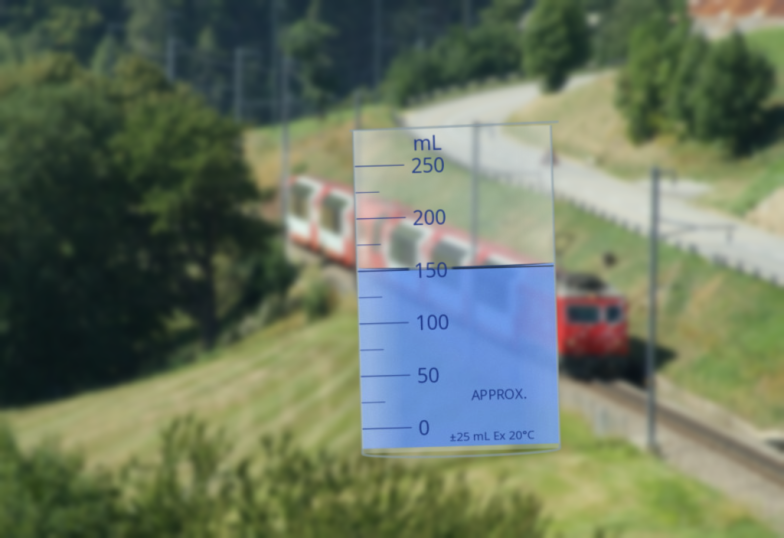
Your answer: 150,mL
